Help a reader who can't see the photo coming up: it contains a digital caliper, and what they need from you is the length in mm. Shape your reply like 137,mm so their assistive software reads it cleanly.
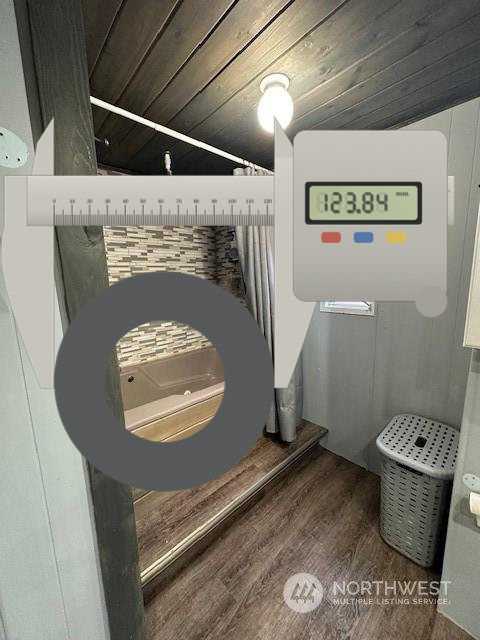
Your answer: 123.84,mm
